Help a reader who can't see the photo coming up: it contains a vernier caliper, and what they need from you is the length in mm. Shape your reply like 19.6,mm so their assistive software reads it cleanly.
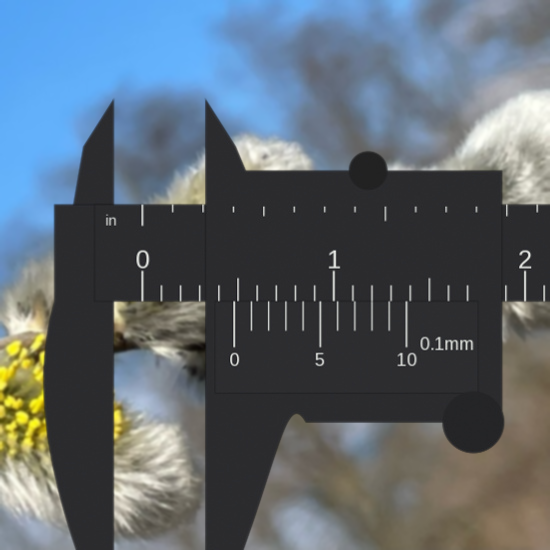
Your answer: 4.8,mm
